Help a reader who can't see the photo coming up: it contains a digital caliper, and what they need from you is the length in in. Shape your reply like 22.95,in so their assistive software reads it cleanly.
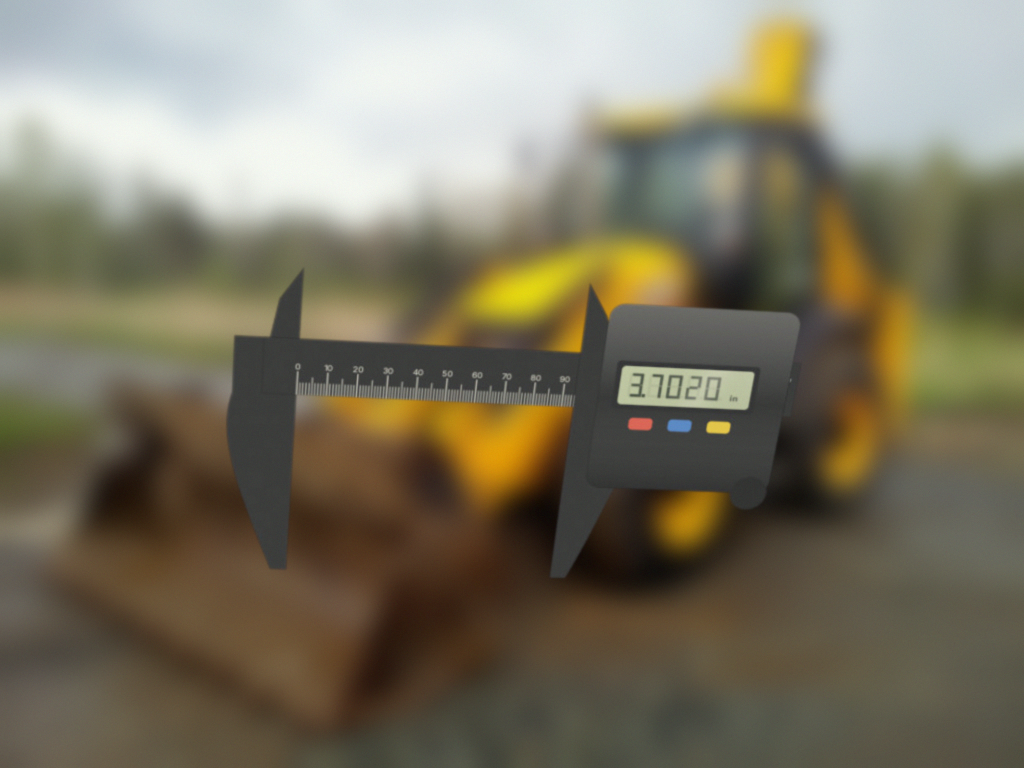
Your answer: 3.7020,in
